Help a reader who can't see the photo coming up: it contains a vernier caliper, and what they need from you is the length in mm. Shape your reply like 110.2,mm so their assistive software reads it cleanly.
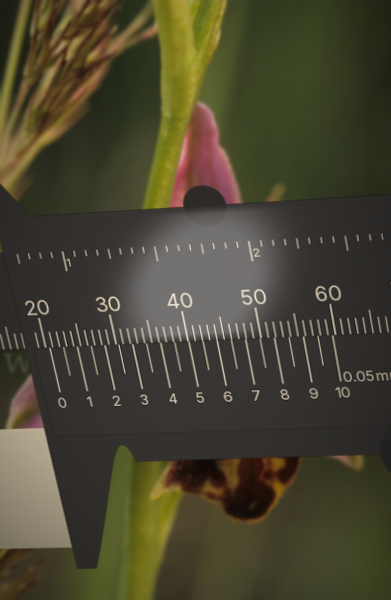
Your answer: 20.6,mm
